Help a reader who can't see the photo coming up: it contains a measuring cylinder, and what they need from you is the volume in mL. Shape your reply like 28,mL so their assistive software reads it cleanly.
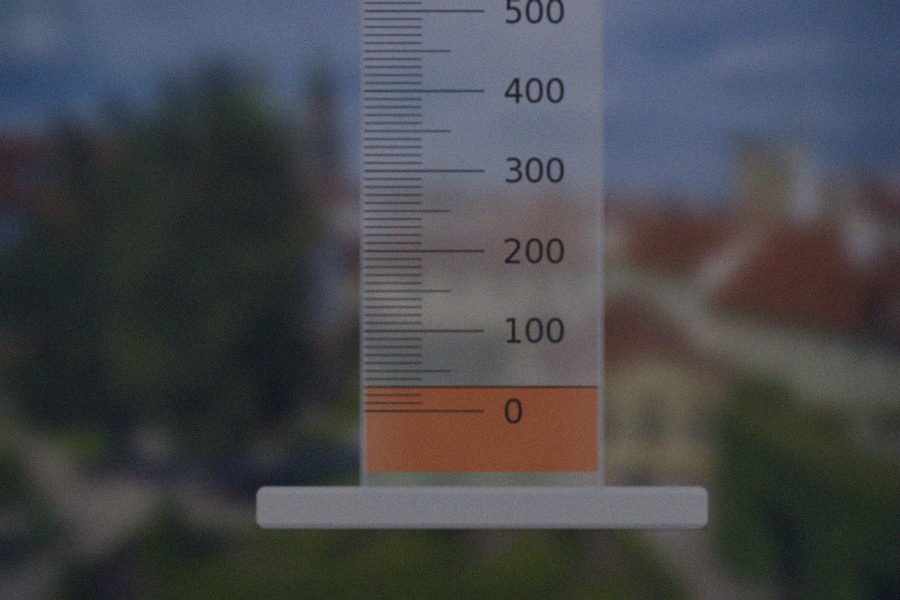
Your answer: 30,mL
